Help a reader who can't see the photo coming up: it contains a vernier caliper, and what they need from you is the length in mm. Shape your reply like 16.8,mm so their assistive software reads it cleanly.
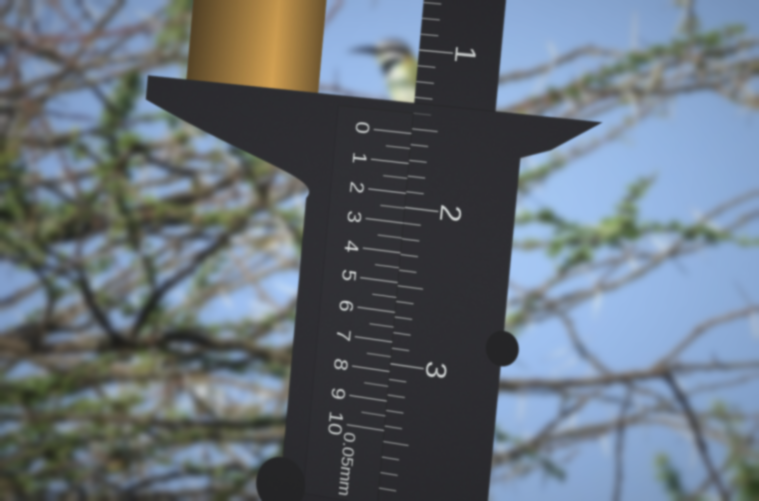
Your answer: 15.3,mm
